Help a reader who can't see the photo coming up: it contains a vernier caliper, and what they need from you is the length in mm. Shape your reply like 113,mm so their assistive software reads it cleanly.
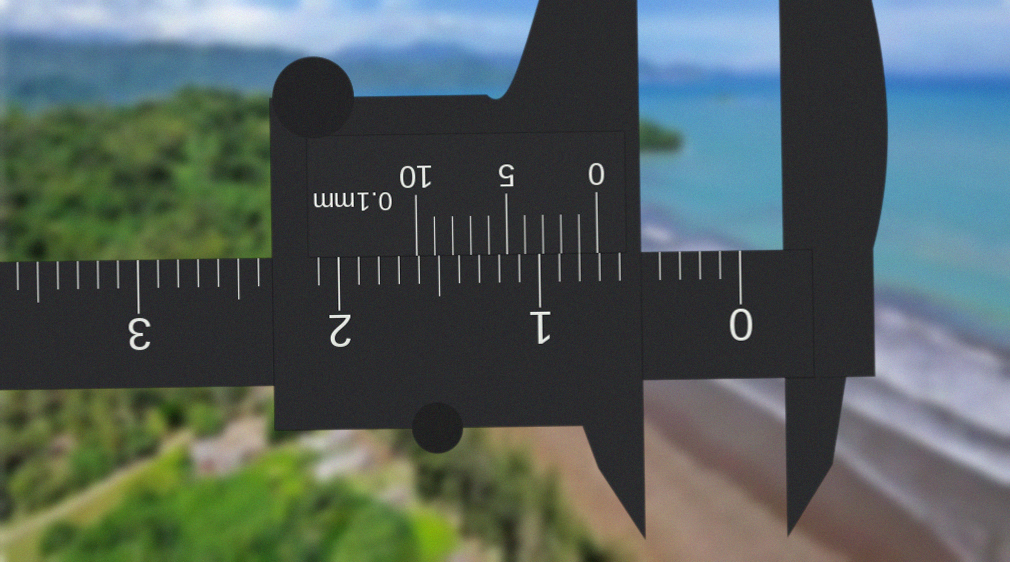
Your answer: 7.1,mm
